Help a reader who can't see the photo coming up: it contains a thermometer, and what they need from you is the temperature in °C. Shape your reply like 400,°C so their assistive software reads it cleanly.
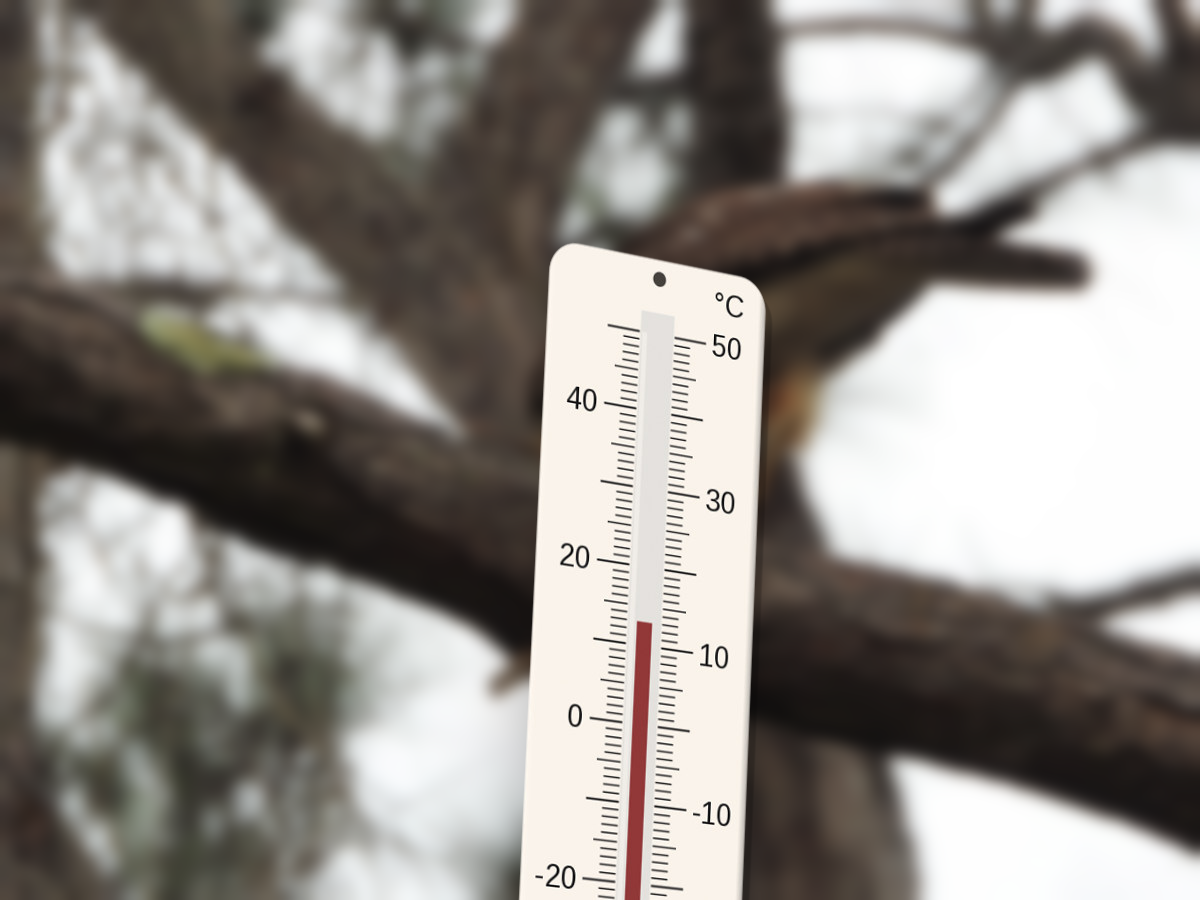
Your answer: 13,°C
